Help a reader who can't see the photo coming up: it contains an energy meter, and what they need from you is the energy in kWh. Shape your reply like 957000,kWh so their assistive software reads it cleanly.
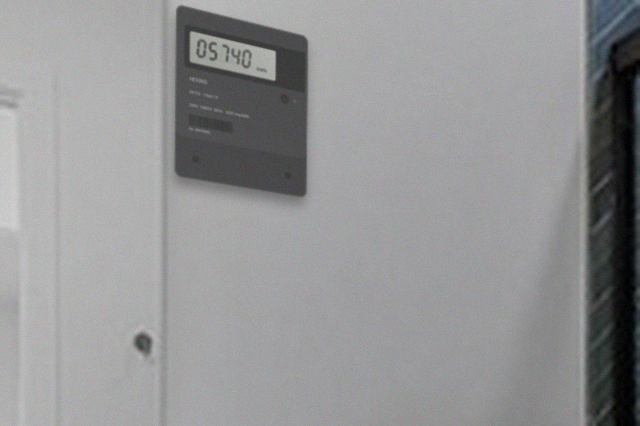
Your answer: 5740,kWh
